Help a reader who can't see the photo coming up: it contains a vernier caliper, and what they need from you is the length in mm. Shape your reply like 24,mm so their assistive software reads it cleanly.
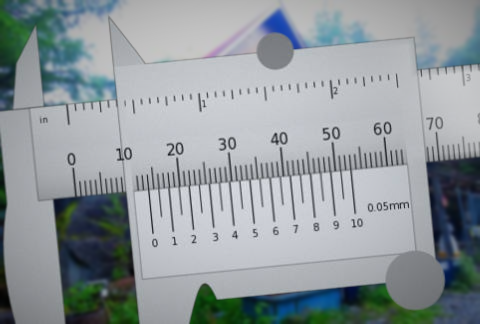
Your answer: 14.0,mm
